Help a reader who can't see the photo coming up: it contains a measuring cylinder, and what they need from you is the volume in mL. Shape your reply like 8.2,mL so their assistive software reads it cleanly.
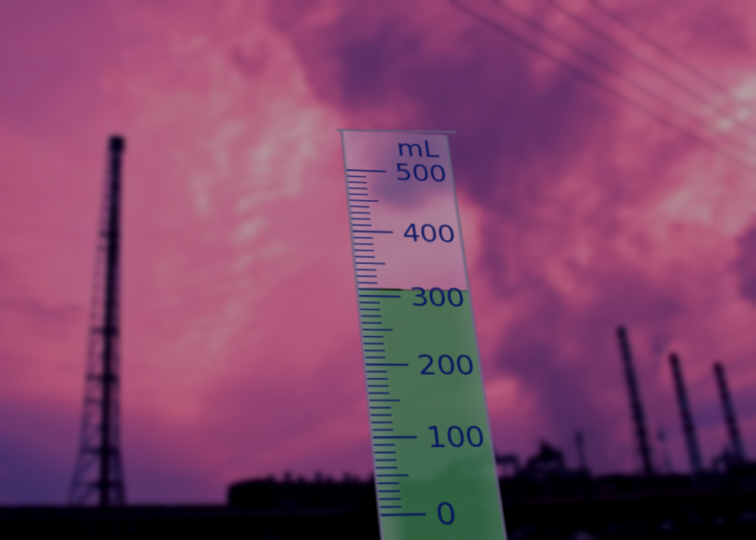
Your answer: 310,mL
